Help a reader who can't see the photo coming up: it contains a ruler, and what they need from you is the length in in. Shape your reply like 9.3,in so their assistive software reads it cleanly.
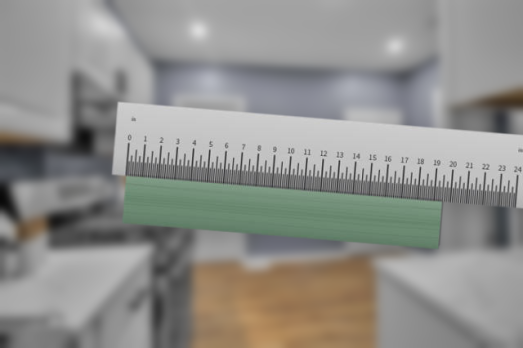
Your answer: 19.5,in
